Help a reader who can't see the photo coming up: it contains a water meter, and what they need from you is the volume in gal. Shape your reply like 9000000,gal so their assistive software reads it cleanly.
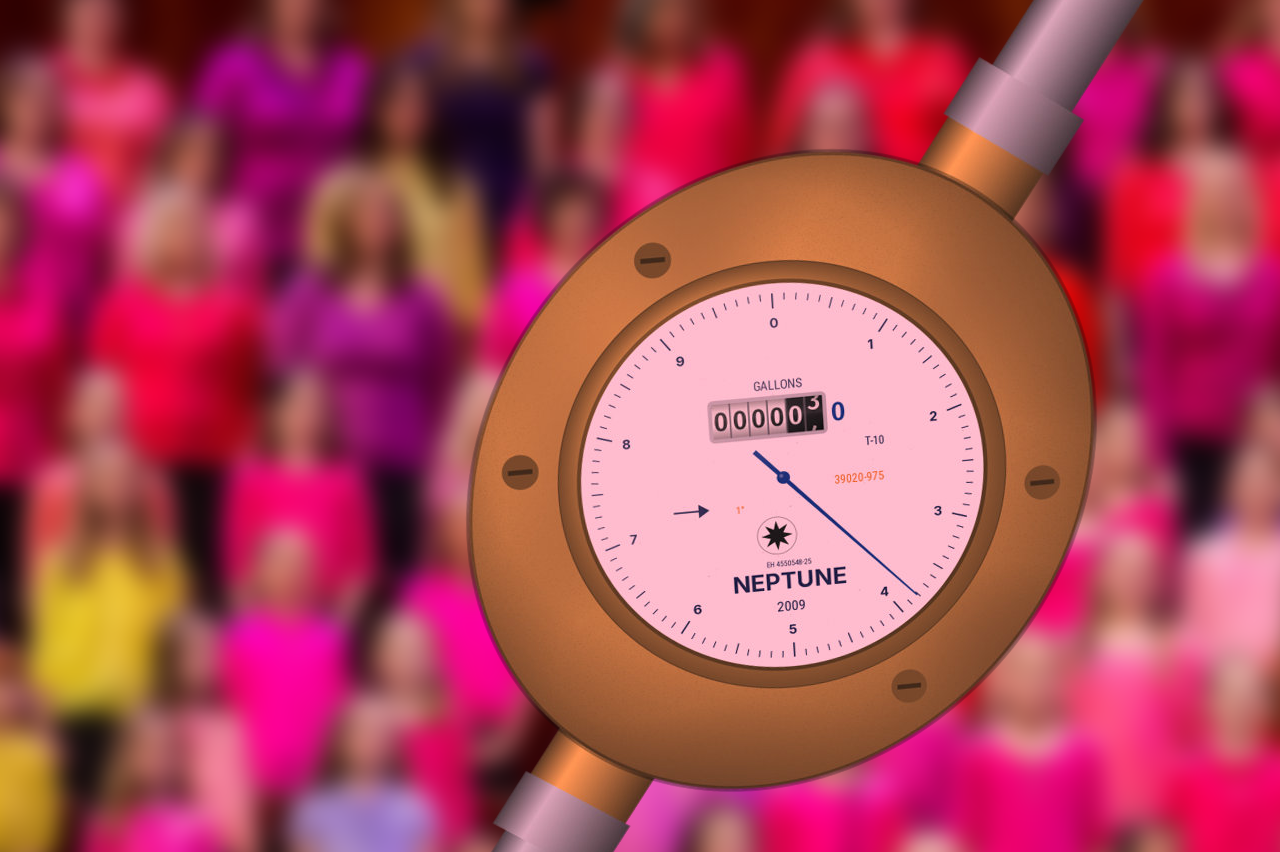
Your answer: 33.8,gal
